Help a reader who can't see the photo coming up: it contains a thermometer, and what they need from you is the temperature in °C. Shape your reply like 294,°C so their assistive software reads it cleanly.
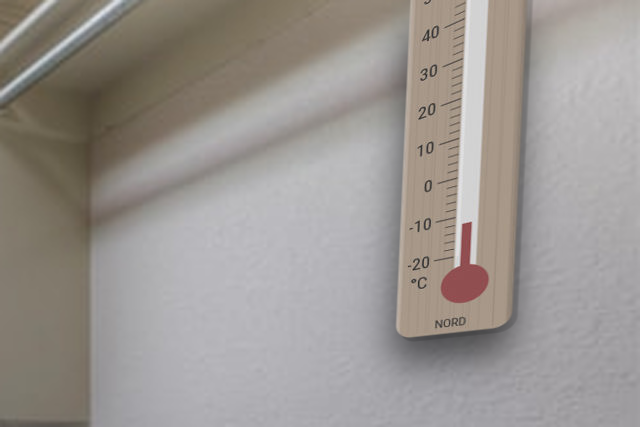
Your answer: -12,°C
